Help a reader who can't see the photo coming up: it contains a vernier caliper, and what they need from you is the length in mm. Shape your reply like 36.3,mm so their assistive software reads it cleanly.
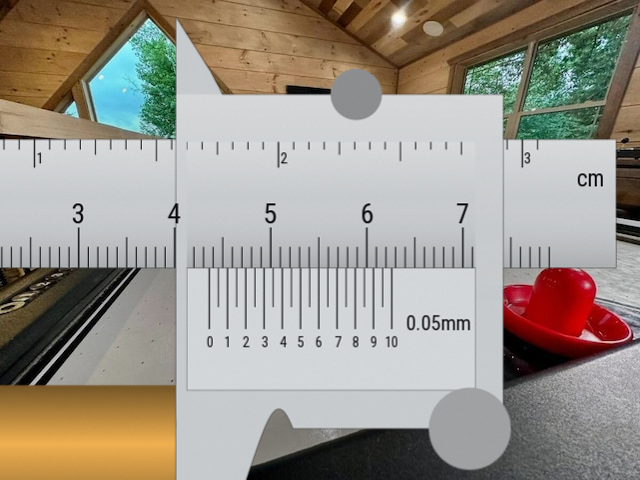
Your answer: 43.6,mm
